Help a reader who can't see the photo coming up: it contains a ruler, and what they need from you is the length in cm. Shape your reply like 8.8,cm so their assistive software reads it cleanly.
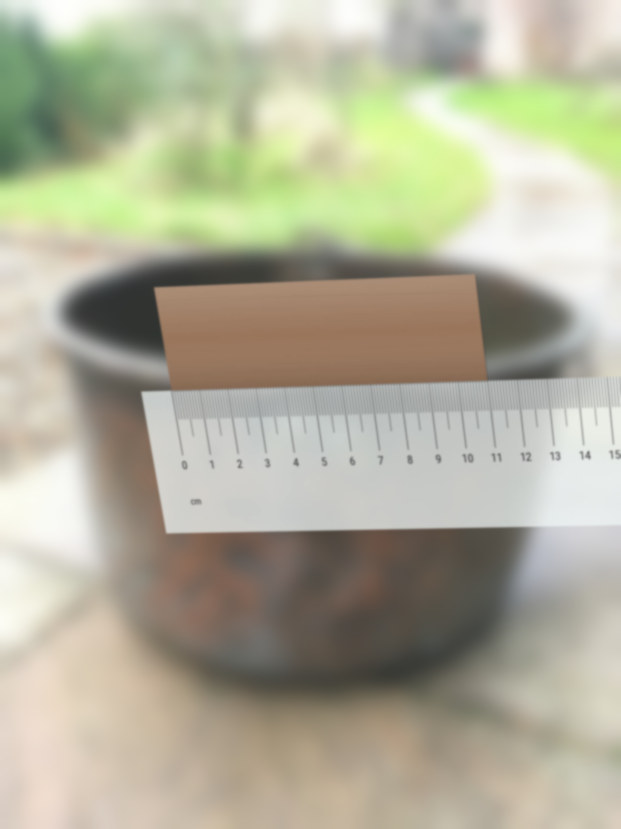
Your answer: 11,cm
